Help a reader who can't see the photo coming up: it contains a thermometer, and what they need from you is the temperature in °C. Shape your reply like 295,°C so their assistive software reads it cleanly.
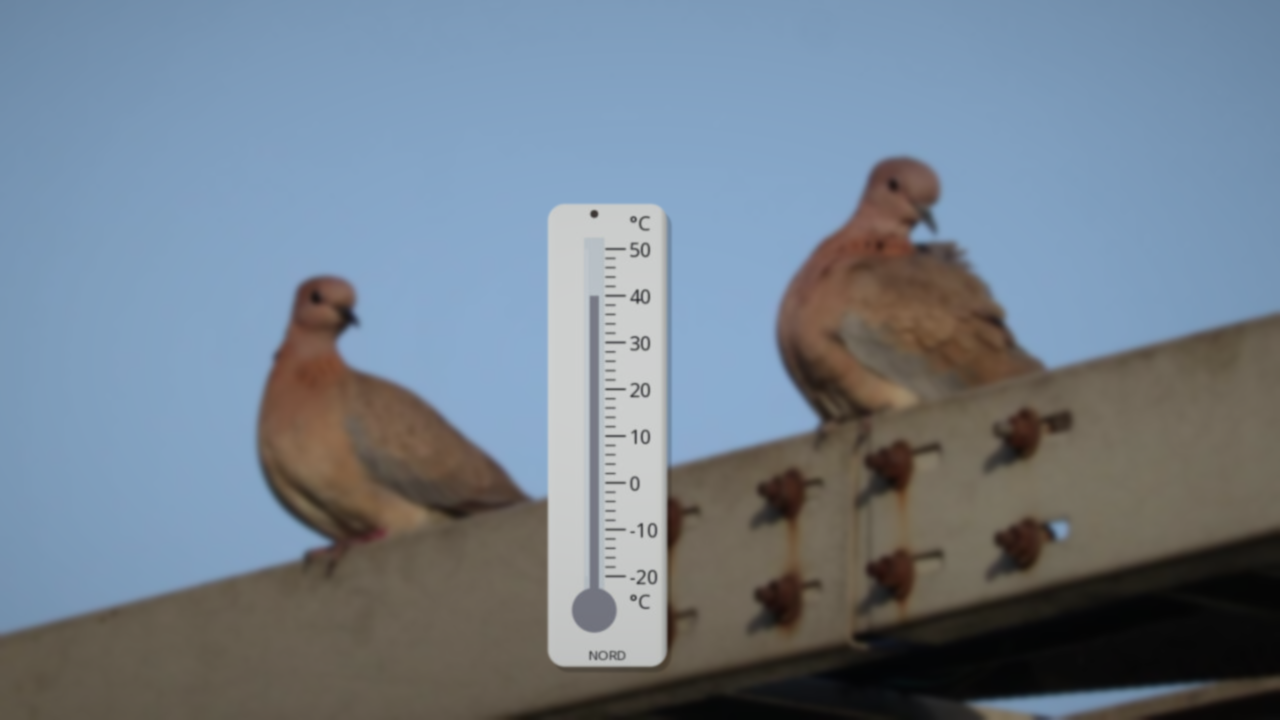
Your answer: 40,°C
